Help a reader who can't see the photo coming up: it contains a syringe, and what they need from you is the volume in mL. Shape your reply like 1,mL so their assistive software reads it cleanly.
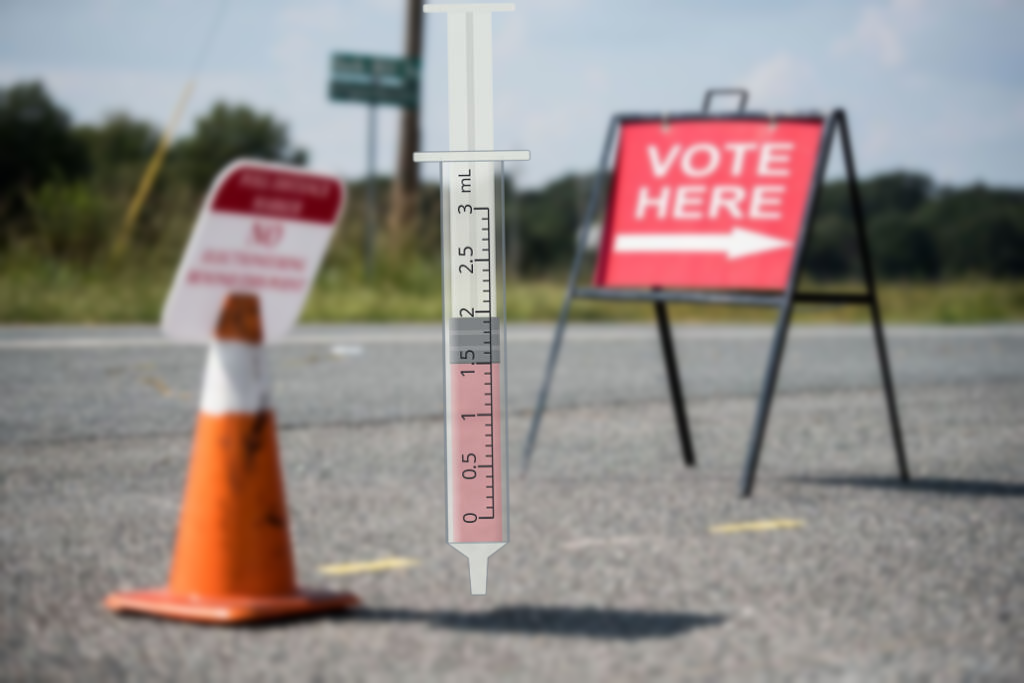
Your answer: 1.5,mL
